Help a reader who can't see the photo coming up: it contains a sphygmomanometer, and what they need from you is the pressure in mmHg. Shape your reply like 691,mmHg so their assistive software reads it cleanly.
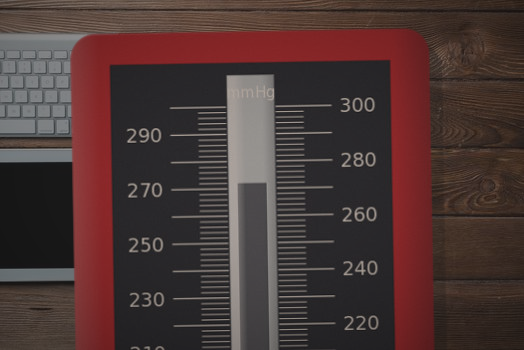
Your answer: 272,mmHg
